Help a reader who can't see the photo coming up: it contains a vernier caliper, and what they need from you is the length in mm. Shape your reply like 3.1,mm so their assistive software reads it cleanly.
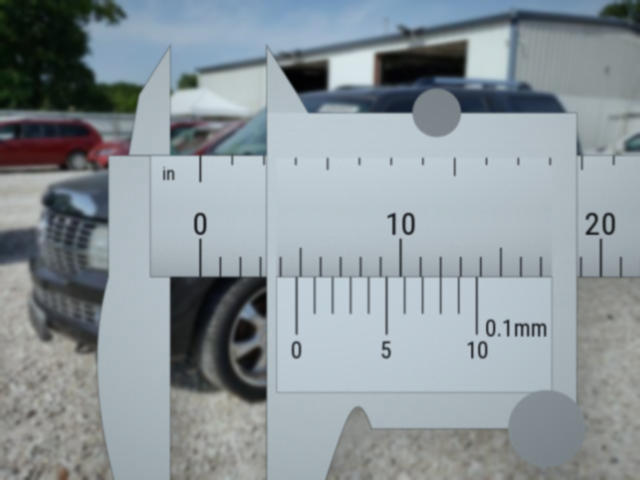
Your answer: 4.8,mm
